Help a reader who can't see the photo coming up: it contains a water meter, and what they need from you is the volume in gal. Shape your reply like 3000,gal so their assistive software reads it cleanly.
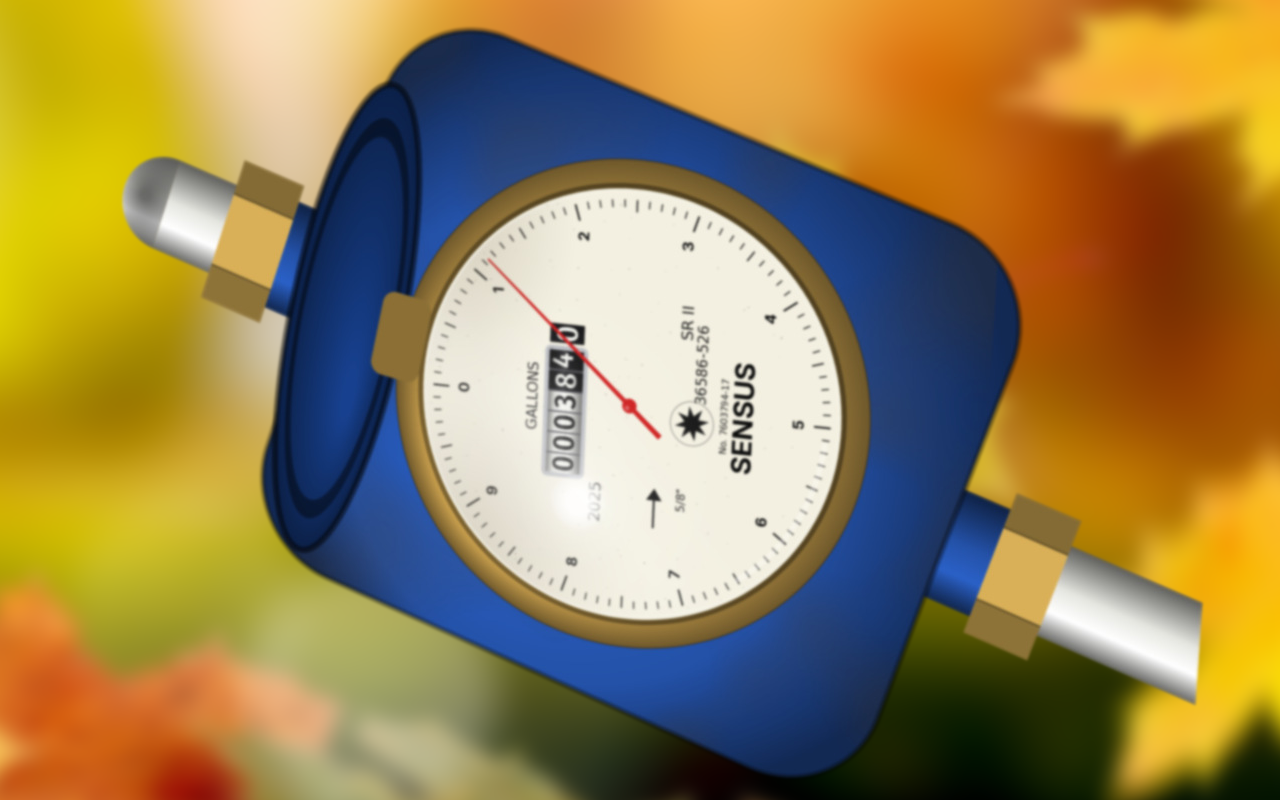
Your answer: 3841.1,gal
